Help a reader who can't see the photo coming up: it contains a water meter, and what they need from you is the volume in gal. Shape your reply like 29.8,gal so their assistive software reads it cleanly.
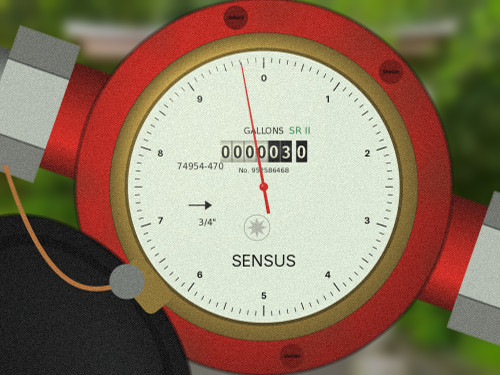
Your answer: 29.7,gal
